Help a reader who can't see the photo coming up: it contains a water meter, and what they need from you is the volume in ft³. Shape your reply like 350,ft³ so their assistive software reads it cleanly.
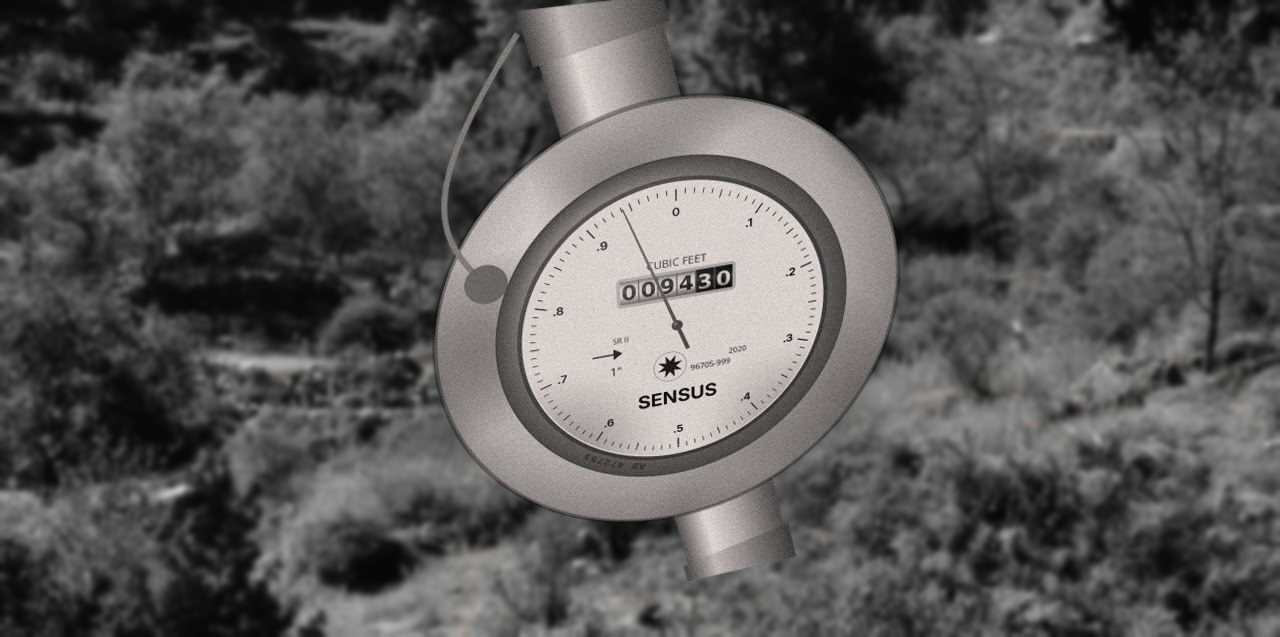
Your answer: 9429.94,ft³
